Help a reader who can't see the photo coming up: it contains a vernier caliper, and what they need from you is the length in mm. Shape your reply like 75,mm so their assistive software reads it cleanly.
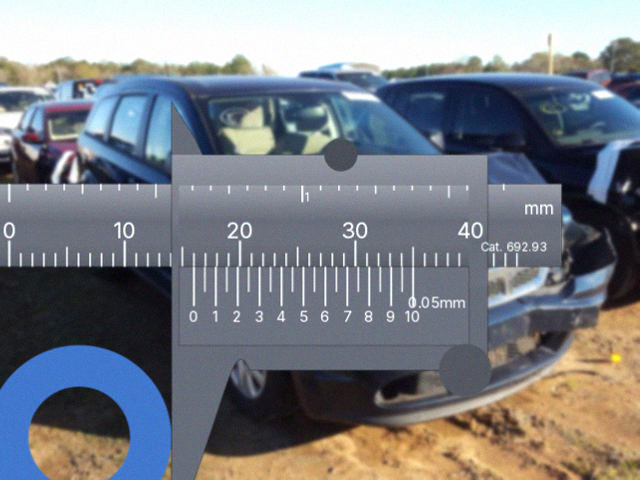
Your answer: 16.0,mm
